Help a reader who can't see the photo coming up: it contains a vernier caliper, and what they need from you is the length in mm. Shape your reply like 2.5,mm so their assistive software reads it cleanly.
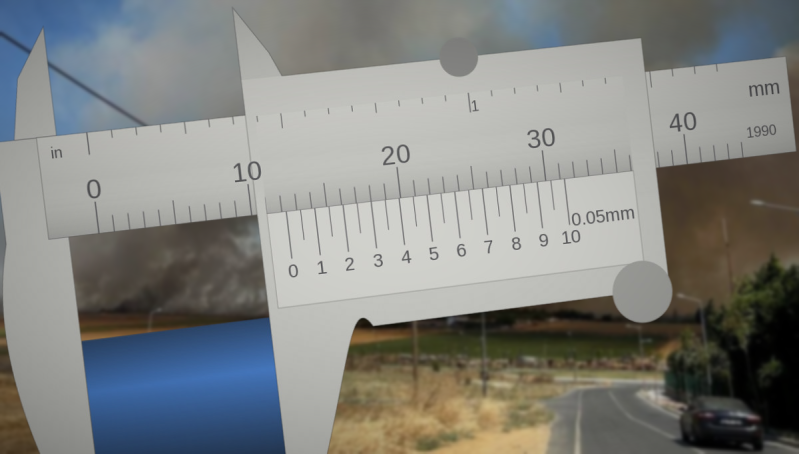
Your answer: 12.3,mm
